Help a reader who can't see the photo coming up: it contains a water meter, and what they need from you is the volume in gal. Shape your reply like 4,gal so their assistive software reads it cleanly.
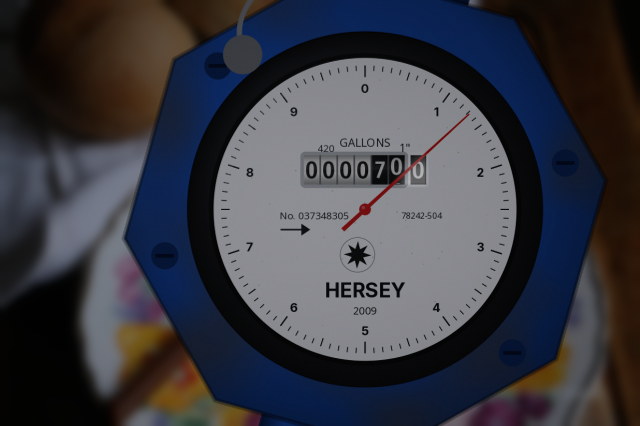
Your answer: 701.3,gal
